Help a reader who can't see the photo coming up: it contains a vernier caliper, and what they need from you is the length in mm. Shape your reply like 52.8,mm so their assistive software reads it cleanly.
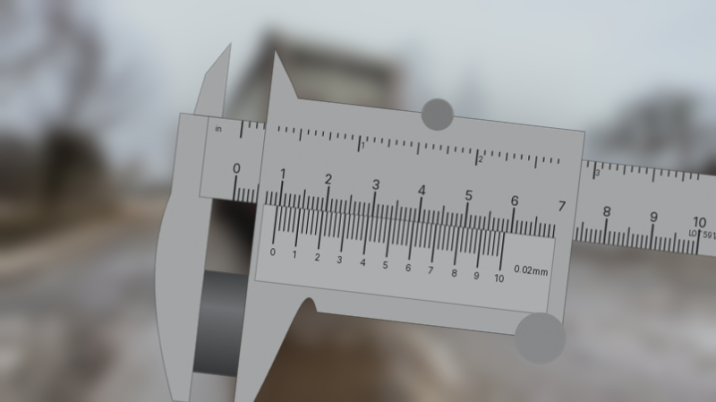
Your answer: 9.5,mm
